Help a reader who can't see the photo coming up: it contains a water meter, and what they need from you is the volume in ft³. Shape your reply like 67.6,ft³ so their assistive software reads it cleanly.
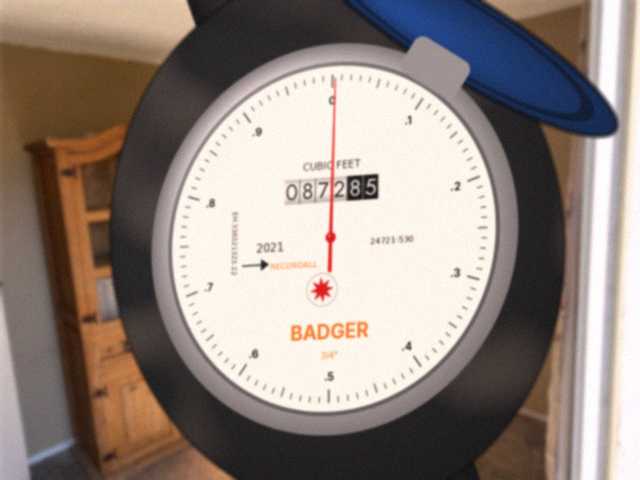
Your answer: 87285.00,ft³
